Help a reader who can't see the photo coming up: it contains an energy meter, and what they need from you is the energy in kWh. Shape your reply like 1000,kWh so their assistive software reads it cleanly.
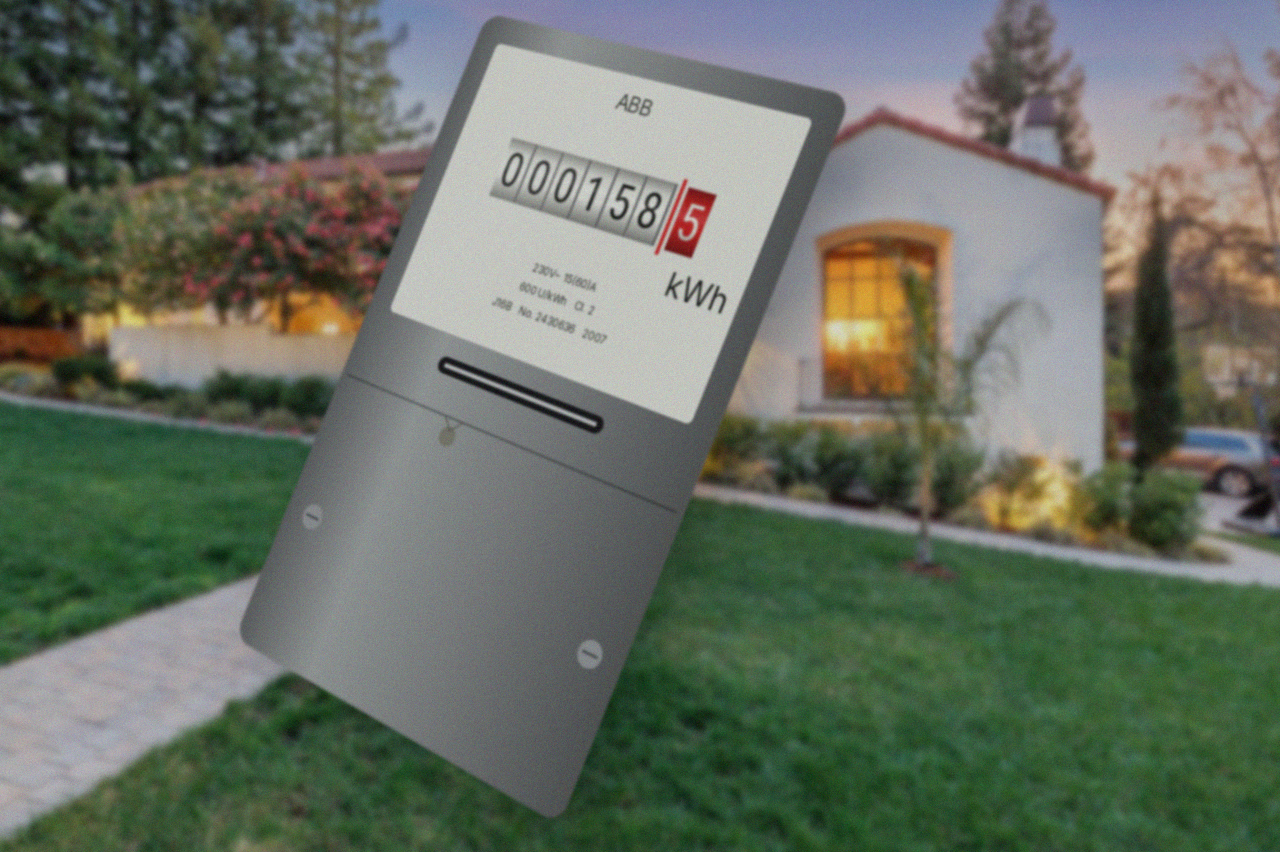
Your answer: 158.5,kWh
